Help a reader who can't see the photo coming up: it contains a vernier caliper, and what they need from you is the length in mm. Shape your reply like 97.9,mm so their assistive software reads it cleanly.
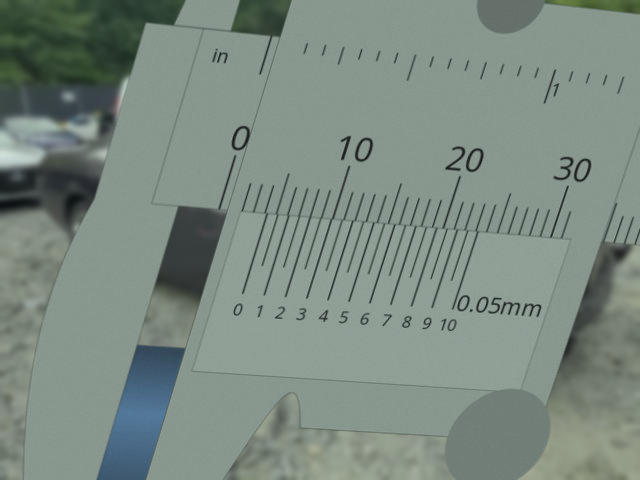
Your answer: 4.2,mm
